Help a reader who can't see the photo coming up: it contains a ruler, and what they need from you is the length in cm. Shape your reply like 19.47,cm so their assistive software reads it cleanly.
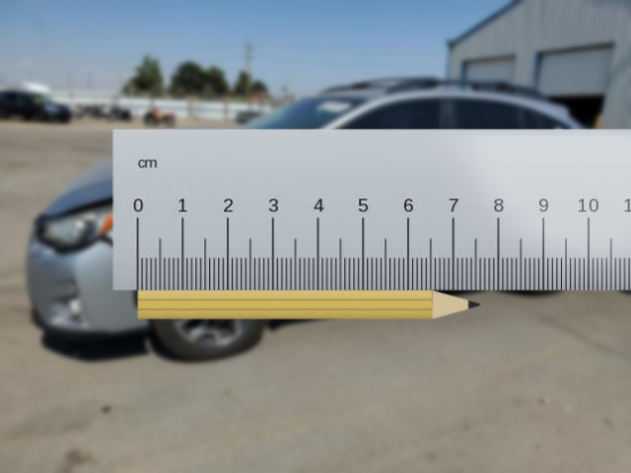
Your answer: 7.6,cm
